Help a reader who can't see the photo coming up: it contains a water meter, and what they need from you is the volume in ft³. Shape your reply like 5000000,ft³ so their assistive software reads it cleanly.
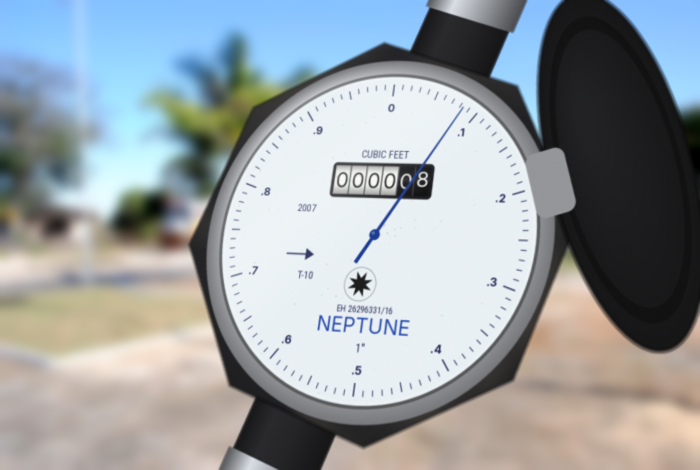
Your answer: 8.08,ft³
